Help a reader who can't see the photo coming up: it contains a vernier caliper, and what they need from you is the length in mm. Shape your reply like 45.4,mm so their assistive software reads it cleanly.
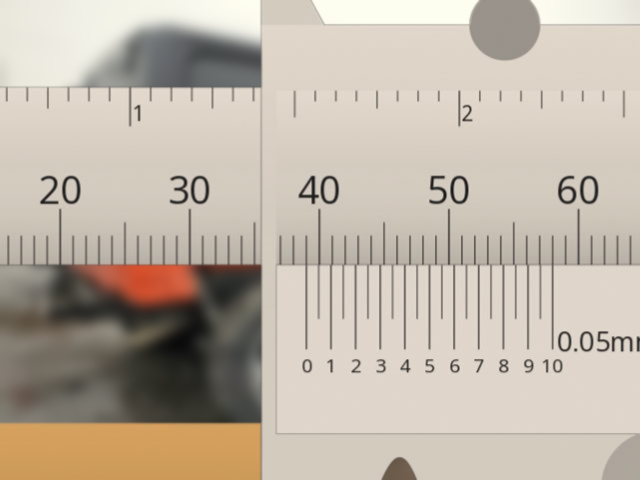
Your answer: 39.0,mm
